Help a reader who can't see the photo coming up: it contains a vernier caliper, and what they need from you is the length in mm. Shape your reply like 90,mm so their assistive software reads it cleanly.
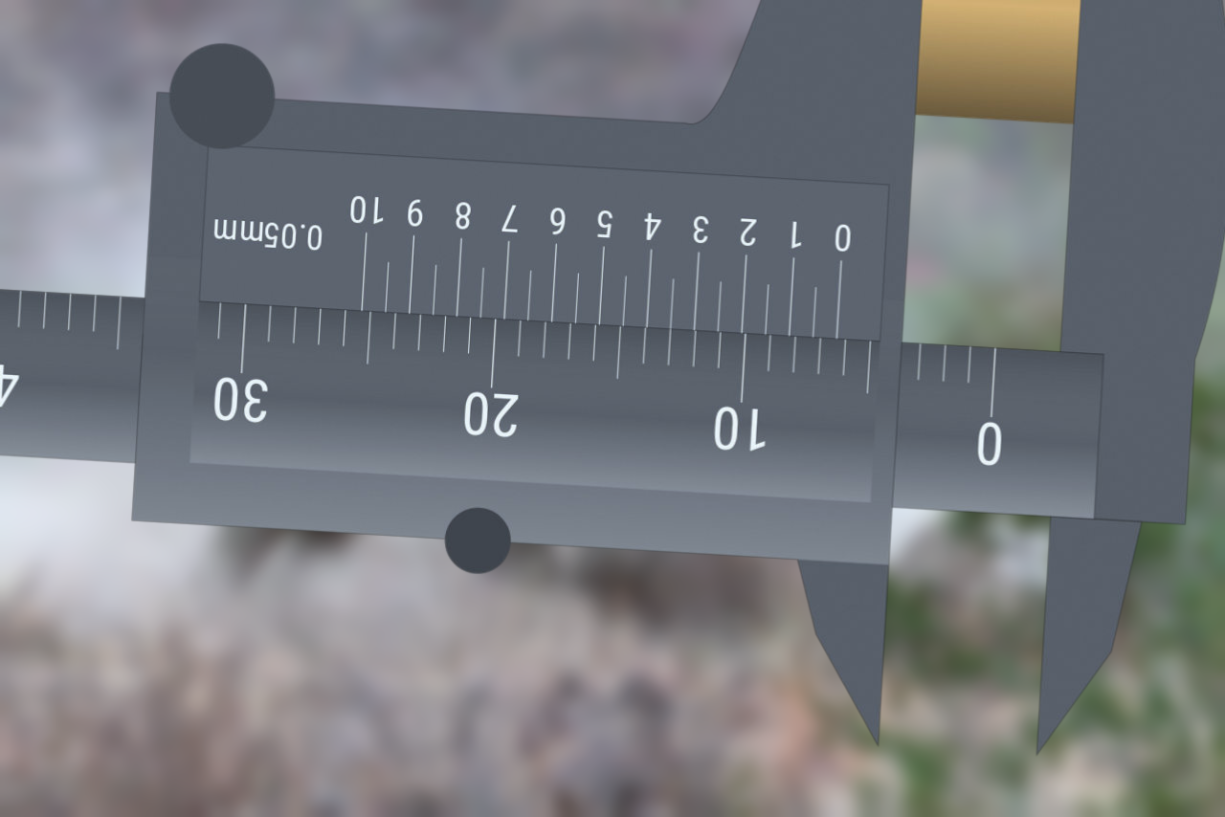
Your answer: 6.35,mm
